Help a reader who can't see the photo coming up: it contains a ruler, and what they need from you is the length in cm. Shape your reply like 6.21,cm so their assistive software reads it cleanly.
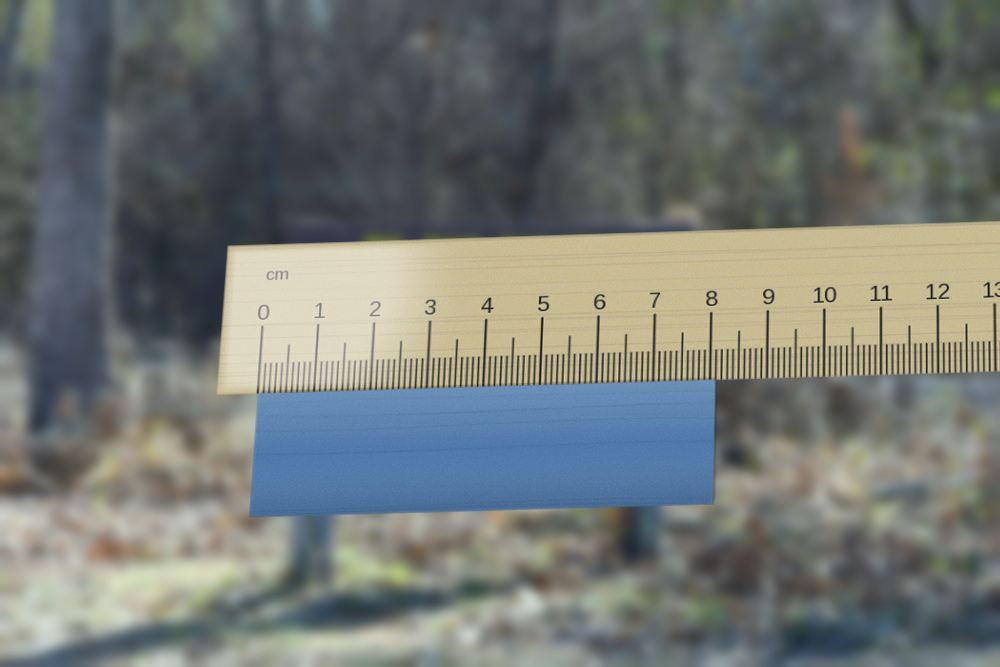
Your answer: 8.1,cm
